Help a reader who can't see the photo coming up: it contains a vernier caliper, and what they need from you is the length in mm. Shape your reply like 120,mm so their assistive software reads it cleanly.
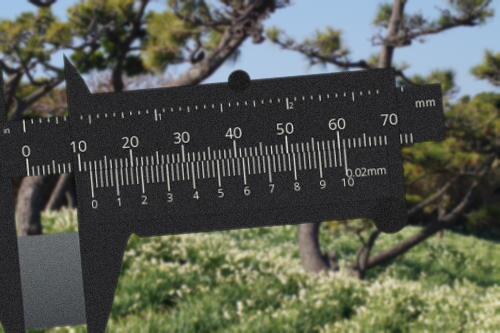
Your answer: 12.0,mm
